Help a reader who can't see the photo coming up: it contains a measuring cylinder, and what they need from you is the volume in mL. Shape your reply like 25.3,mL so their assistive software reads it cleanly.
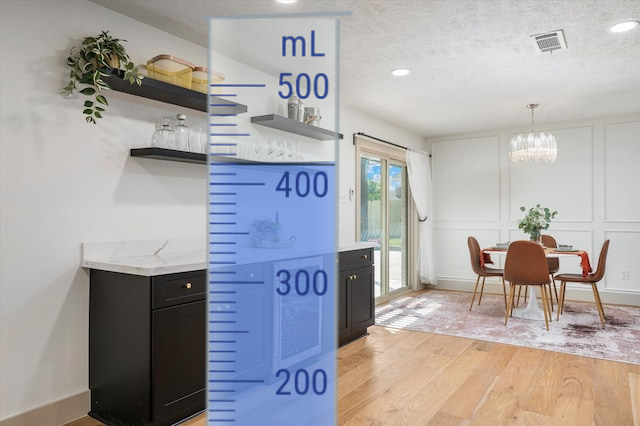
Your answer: 420,mL
